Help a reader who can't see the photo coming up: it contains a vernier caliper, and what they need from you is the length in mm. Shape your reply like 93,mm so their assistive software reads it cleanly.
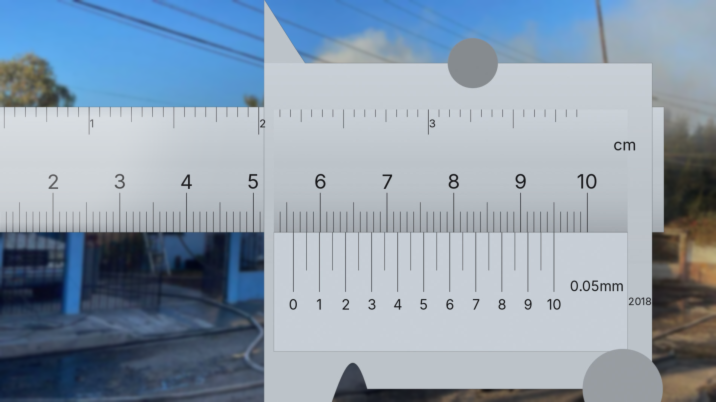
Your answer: 56.0,mm
